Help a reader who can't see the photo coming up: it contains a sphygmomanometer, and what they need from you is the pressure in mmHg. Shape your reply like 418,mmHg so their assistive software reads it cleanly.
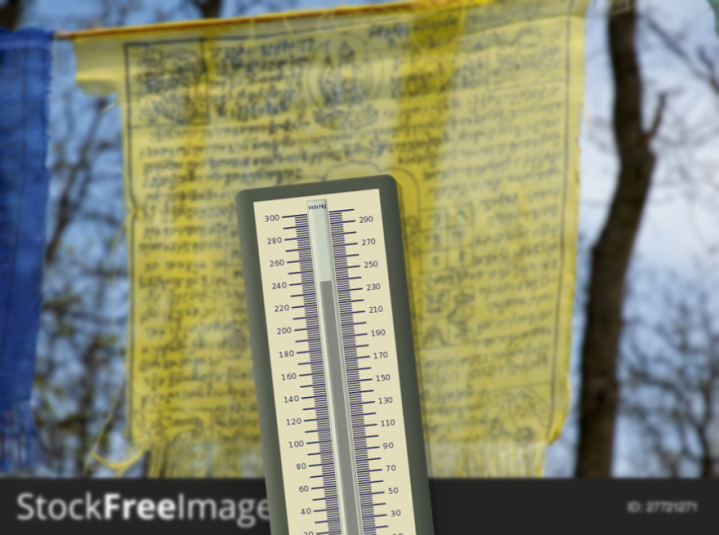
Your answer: 240,mmHg
